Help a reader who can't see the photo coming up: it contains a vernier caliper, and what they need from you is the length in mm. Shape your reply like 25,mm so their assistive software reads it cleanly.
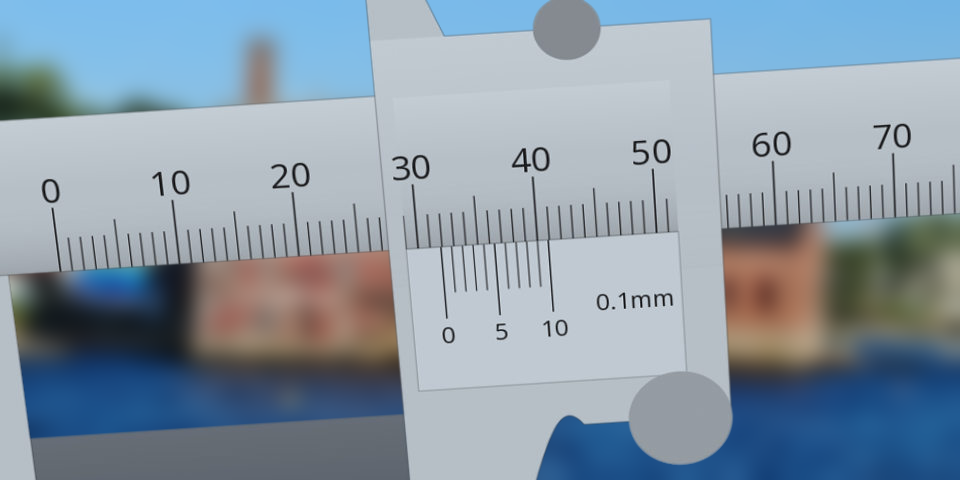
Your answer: 31.9,mm
